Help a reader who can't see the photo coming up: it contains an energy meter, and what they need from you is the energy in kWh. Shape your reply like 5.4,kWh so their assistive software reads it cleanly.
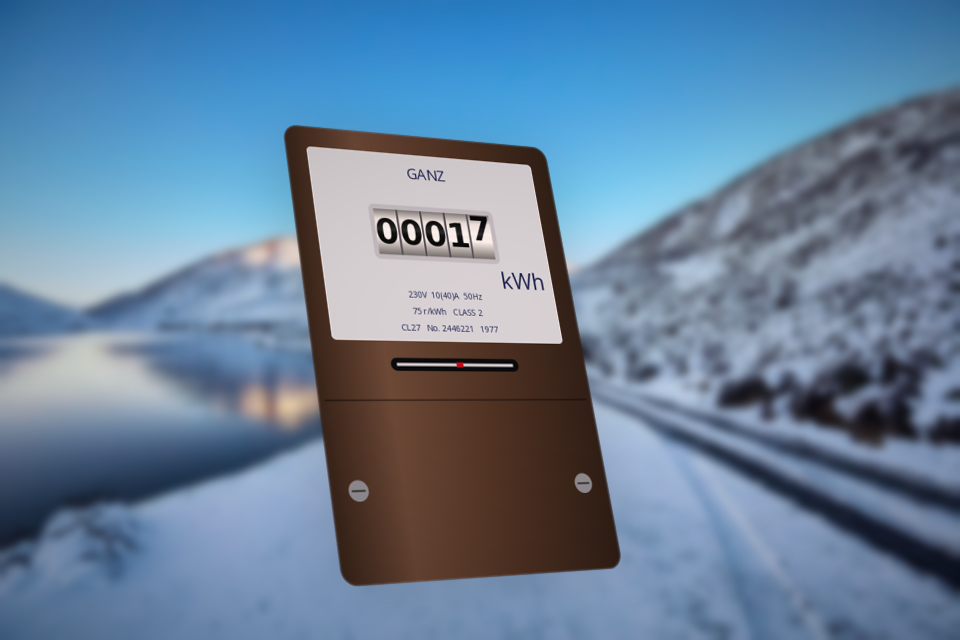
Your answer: 17,kWh
